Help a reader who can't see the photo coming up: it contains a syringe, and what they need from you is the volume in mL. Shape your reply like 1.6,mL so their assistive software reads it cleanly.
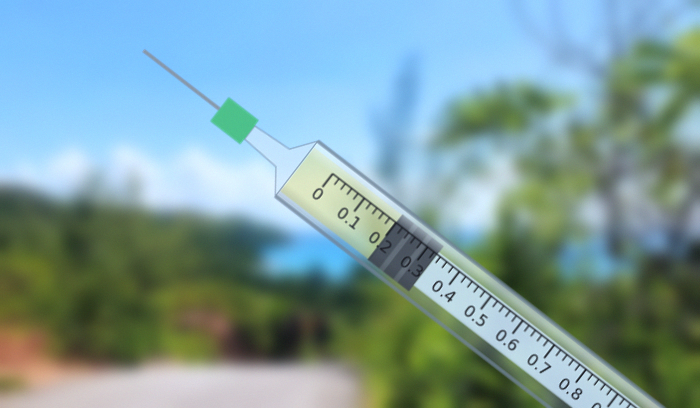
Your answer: 0.2,mL
